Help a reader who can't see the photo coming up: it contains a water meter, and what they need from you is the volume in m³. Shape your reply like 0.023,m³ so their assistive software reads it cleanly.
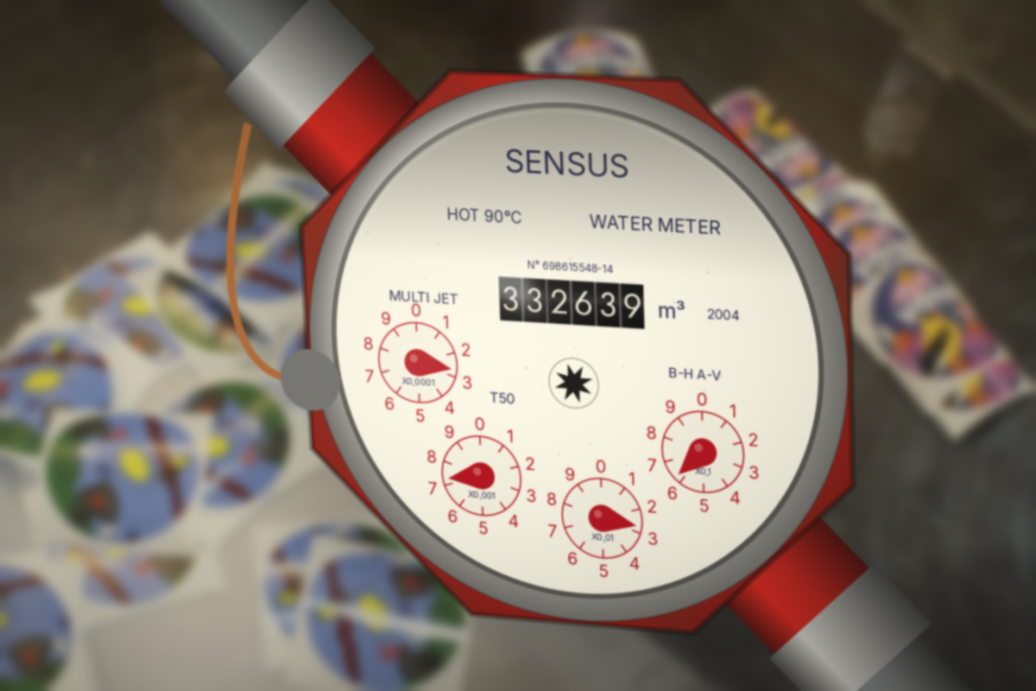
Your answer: 332639.6272,m³
